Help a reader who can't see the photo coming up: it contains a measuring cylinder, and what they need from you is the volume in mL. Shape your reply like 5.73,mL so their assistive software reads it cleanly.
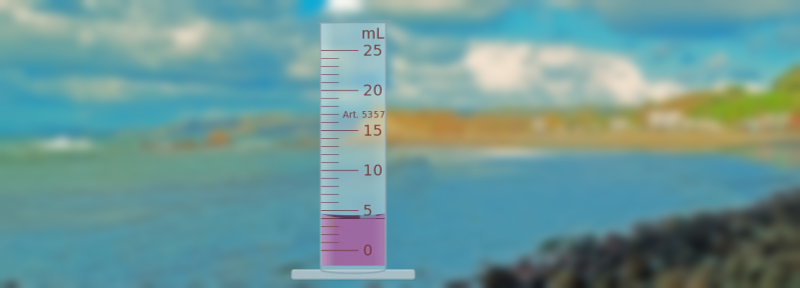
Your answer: 4,mL
